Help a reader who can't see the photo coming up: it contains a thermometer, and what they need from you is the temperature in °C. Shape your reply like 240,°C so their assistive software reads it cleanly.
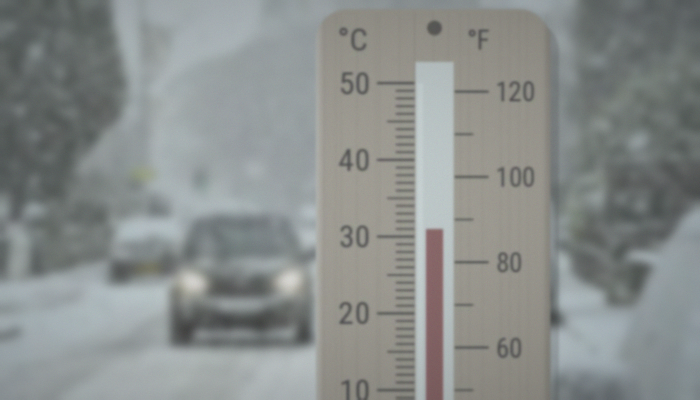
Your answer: 31,°C
